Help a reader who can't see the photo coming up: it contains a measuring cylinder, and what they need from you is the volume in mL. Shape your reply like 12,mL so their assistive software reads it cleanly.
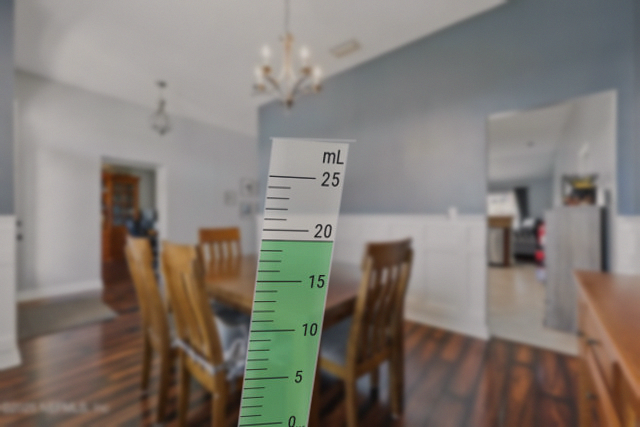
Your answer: 19,mL
